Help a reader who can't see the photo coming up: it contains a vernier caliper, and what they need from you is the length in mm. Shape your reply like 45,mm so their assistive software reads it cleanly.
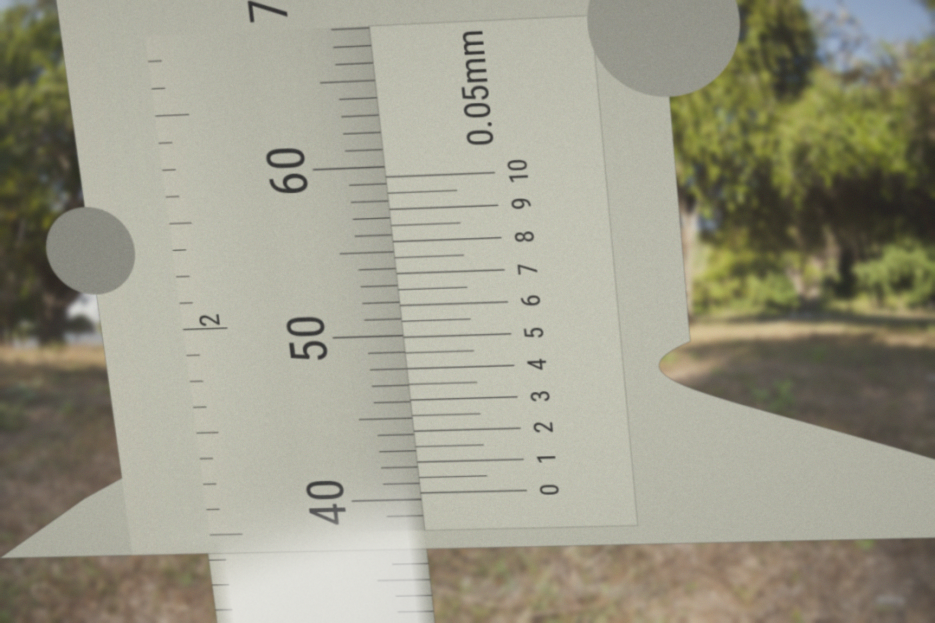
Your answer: 40.4,mm
